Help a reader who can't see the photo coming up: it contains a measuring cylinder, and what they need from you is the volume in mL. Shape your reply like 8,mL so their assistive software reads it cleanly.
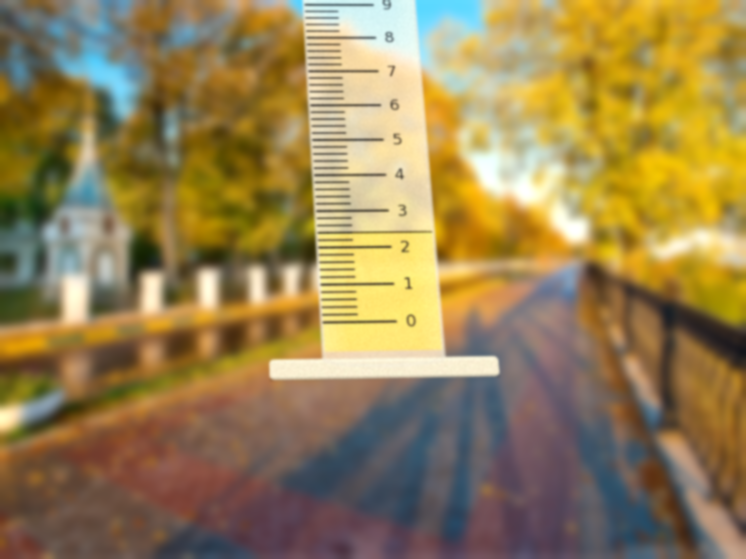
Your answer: 2.4,mL
